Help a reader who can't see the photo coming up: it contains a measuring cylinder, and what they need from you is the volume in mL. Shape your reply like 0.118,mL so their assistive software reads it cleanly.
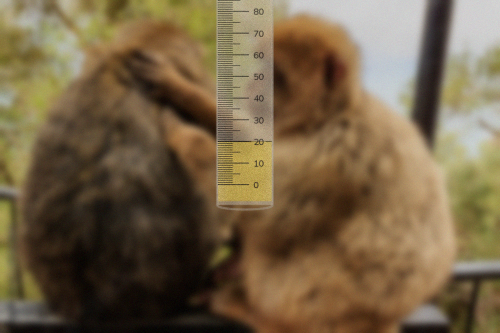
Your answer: 20,mL
